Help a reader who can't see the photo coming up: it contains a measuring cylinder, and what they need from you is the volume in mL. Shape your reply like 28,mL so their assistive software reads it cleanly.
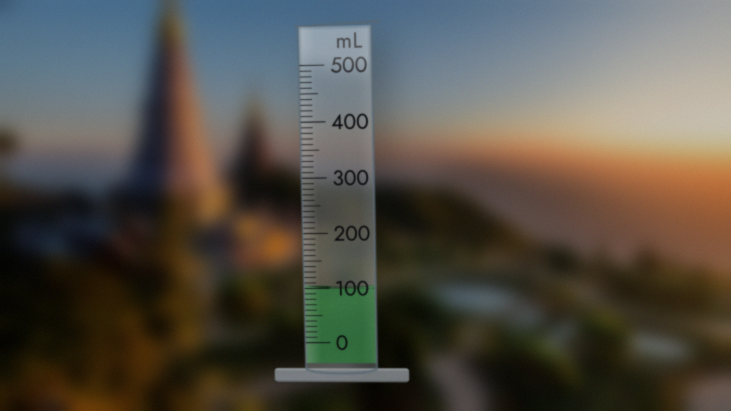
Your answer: 100,mL
